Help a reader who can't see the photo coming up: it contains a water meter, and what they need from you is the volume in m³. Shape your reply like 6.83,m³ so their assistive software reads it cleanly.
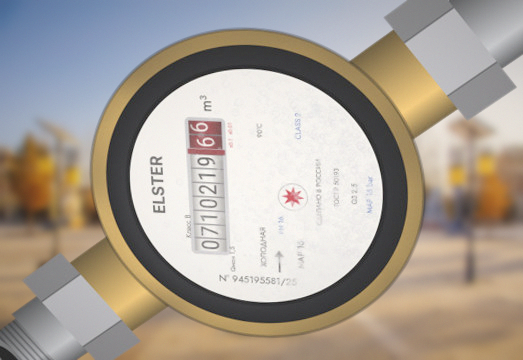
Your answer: 710219.66,m³
